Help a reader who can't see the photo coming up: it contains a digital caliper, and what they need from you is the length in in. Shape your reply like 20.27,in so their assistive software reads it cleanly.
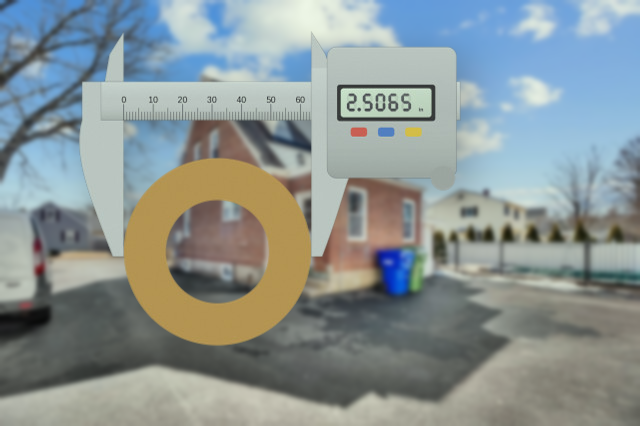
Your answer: 2.5065,in
